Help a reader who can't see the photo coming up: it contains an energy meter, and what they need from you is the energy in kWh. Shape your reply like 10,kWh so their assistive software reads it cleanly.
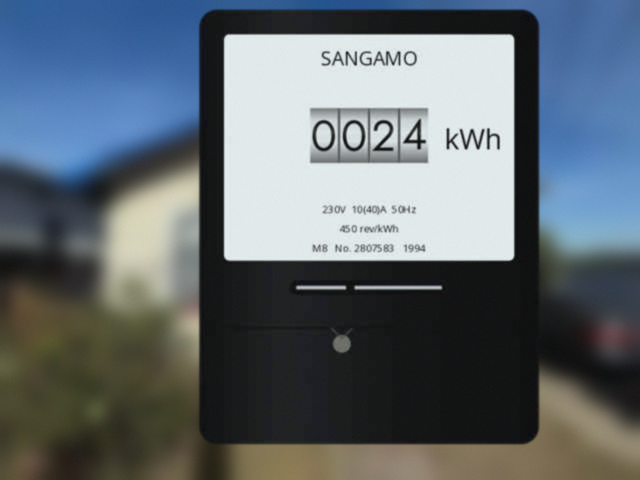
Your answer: 24,kWh
